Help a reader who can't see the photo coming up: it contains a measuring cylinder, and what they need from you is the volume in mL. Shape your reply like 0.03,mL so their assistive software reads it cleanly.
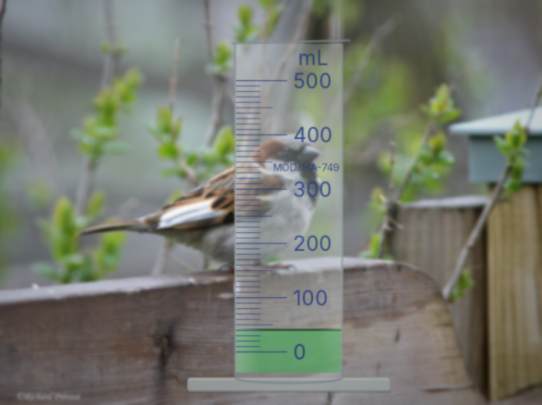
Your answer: 40,mL
